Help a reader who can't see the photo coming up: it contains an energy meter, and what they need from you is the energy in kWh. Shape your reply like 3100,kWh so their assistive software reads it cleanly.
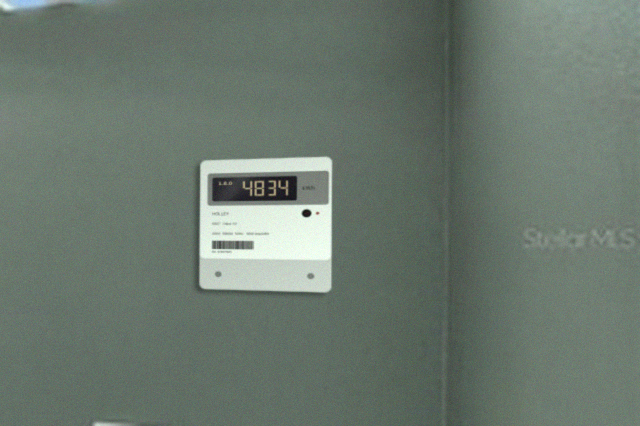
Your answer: 4834,kWh
